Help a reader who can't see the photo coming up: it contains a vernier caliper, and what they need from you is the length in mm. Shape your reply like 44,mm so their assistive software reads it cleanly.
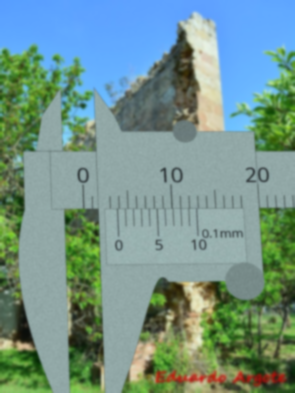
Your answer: 3.8,mm
